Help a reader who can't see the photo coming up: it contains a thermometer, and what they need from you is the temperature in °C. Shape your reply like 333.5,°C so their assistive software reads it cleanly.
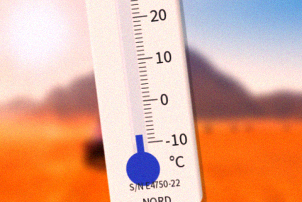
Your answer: -8,°C
